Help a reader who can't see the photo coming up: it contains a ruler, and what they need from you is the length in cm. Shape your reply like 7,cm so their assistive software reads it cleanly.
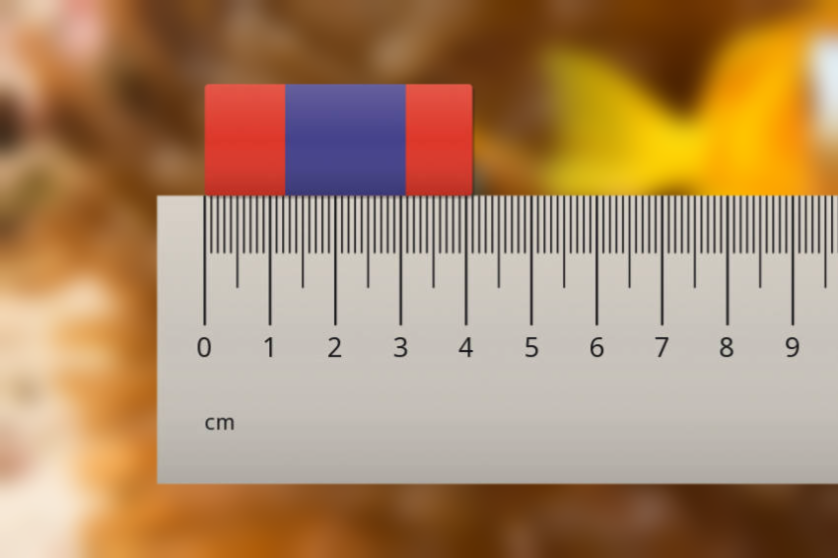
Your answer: 4.1,cm
